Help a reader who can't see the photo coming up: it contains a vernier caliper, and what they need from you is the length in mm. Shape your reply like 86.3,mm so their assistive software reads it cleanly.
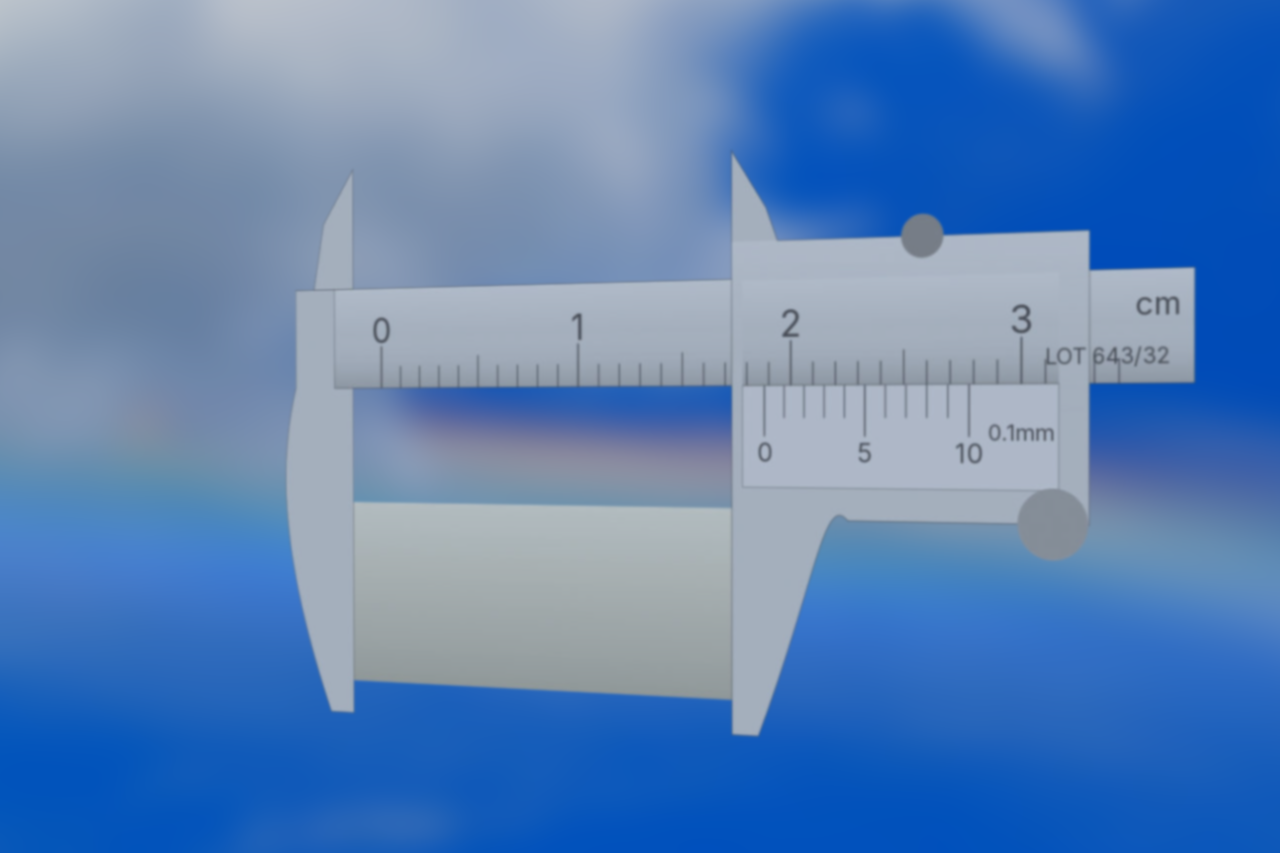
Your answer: 18.8,mm
